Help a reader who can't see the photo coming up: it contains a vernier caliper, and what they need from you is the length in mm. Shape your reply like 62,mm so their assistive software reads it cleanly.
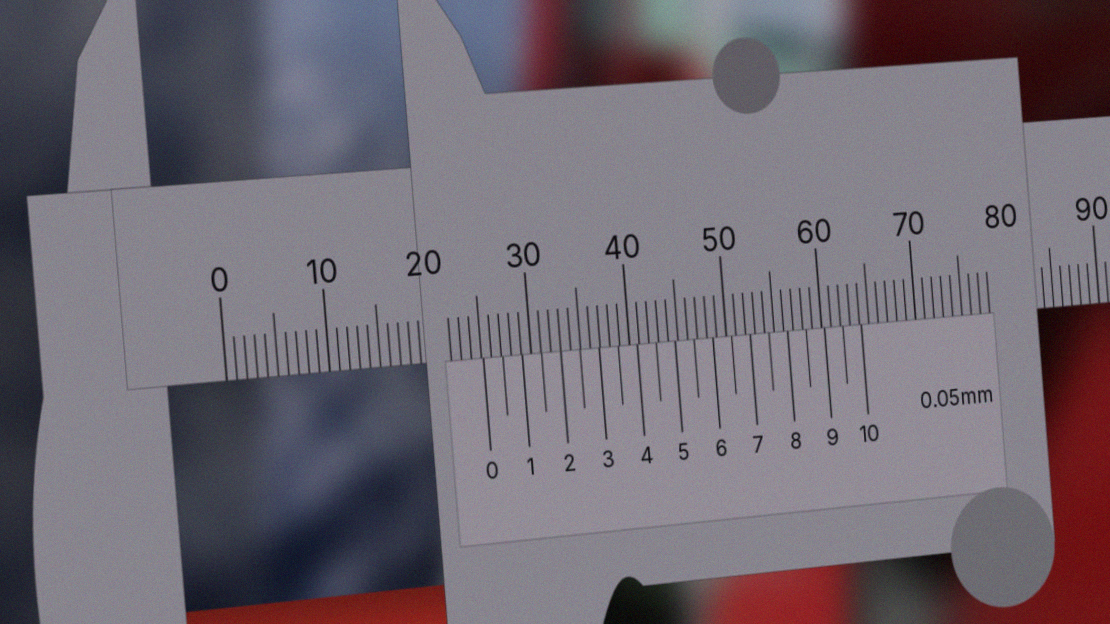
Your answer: 25.2,mm
